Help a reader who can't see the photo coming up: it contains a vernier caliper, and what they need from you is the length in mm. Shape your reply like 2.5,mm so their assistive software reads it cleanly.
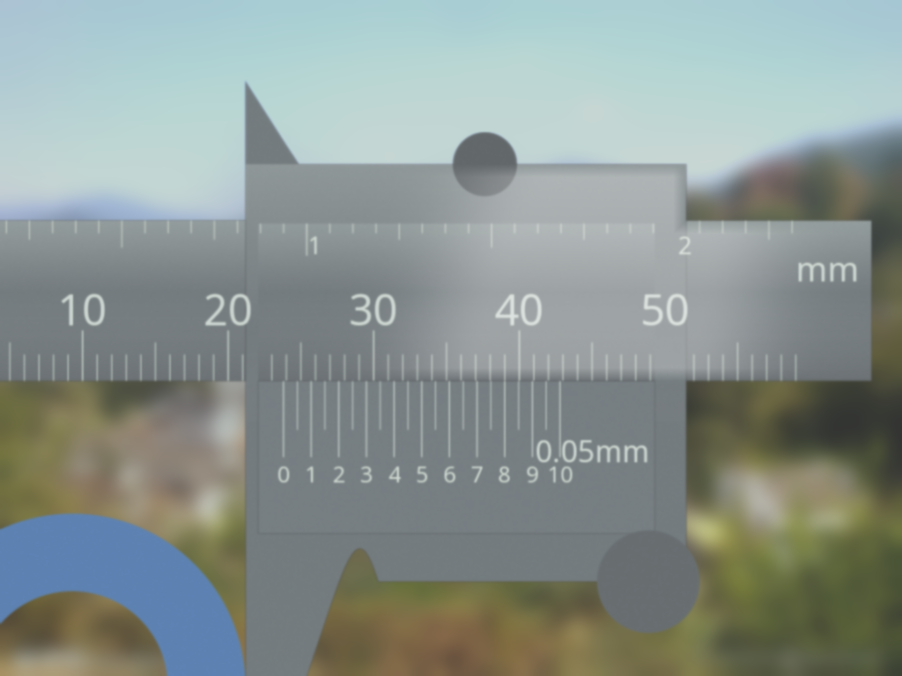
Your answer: 23.8,mm
